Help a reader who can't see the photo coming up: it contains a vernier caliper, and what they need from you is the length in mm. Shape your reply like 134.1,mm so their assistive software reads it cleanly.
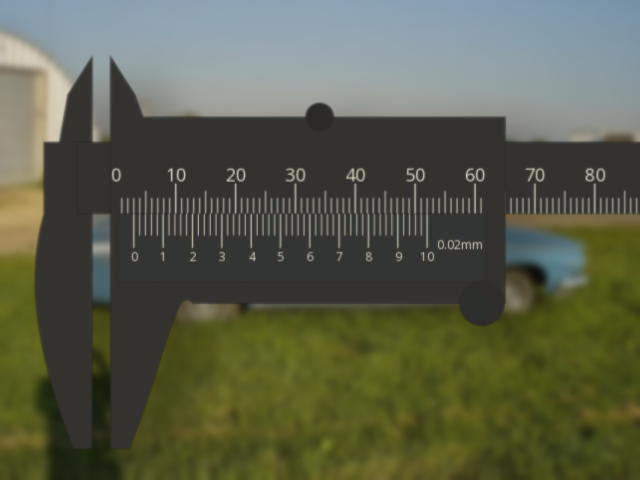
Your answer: 3.0,mm
